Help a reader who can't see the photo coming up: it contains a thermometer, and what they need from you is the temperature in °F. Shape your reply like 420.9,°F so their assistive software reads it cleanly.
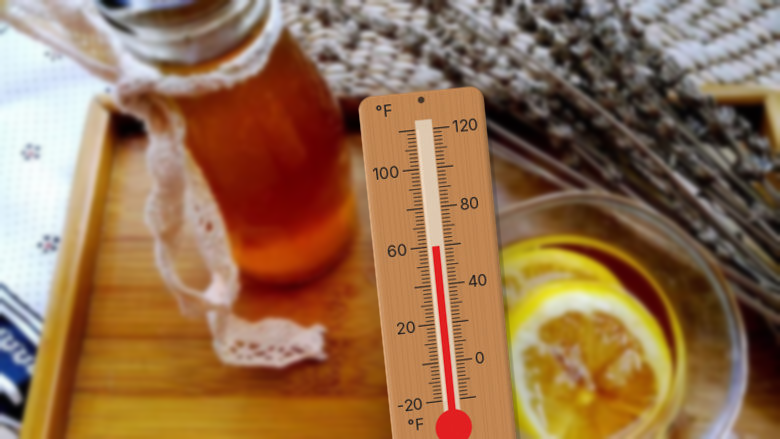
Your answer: 60,°F
